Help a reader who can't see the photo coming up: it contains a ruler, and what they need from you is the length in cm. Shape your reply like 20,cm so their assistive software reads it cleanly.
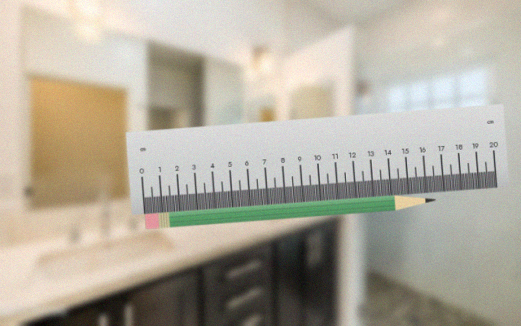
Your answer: 16.5,cm
